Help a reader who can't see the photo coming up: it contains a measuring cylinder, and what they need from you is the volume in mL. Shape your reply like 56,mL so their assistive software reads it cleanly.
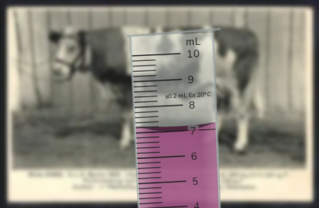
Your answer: 7,mL
